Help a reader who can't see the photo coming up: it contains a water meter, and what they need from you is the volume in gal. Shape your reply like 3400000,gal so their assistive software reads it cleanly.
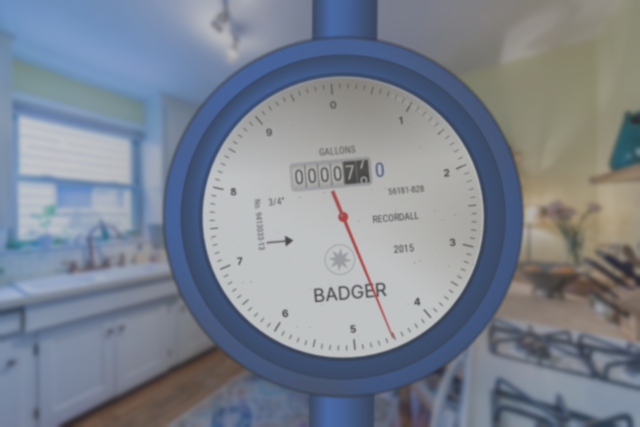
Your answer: 774.5,gal
